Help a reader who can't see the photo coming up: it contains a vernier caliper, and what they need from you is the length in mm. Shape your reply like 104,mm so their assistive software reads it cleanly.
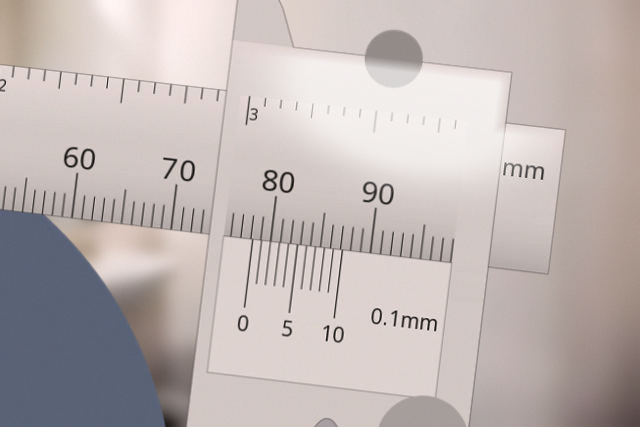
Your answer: 78.2,mm
